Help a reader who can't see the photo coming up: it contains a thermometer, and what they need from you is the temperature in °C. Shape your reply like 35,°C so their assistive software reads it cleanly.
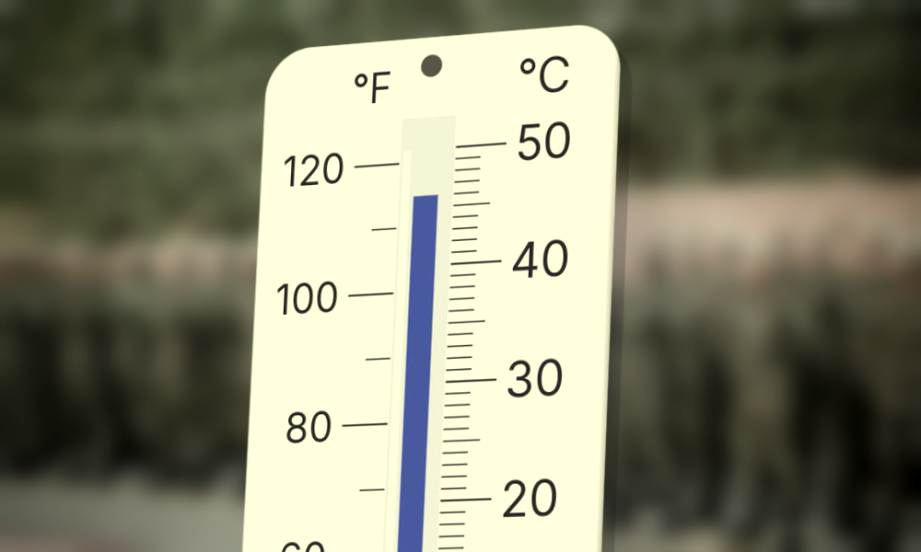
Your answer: 46,°C
